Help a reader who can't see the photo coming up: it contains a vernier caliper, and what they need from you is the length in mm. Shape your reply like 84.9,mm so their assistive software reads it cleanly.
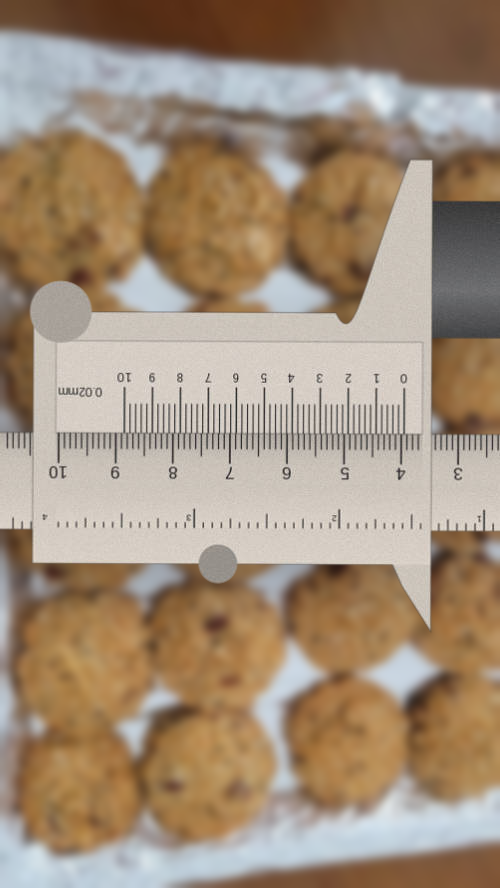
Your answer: 39.5,mm
